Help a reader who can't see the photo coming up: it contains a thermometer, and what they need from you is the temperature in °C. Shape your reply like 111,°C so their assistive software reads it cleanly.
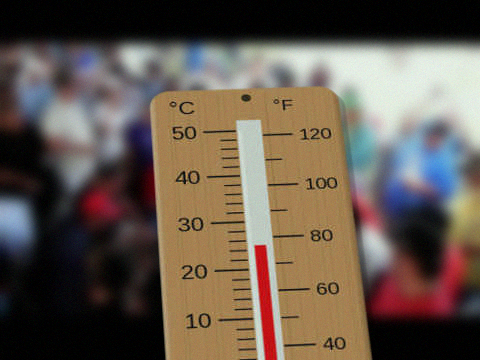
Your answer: 25,°C
